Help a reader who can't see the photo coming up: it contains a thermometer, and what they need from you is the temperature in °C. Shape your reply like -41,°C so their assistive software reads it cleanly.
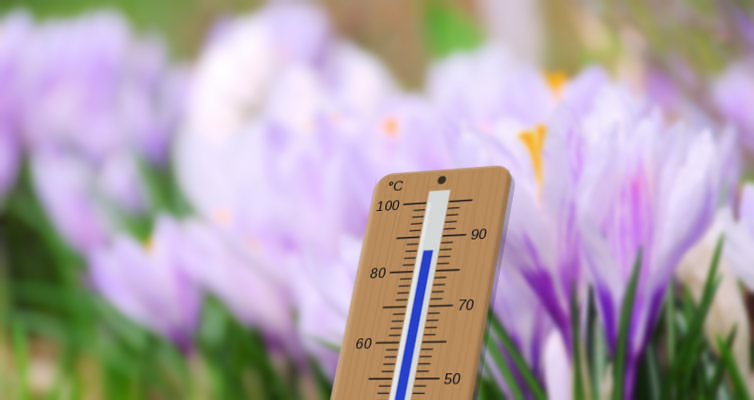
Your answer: 86,°C
